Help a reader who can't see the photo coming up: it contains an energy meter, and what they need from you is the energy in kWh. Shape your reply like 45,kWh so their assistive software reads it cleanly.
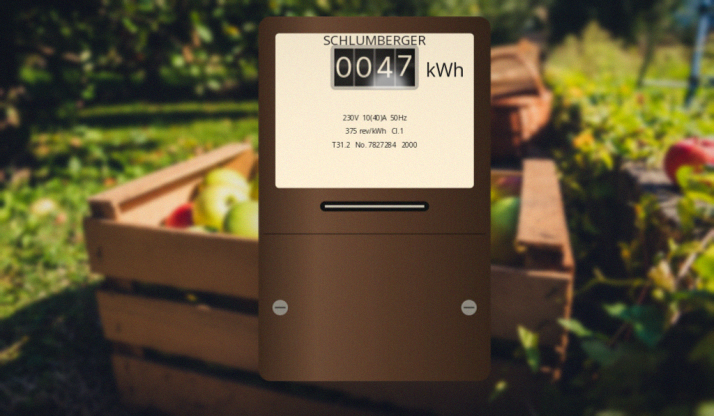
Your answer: 47,kWh
